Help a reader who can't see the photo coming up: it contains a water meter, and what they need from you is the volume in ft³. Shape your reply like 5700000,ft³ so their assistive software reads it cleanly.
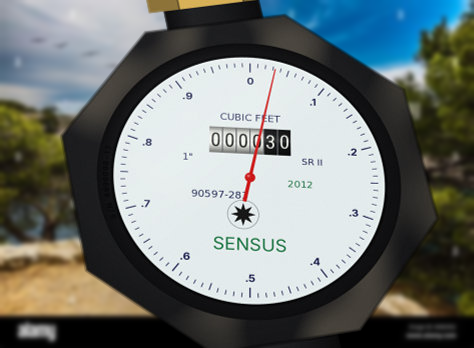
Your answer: 30.03,ft³
